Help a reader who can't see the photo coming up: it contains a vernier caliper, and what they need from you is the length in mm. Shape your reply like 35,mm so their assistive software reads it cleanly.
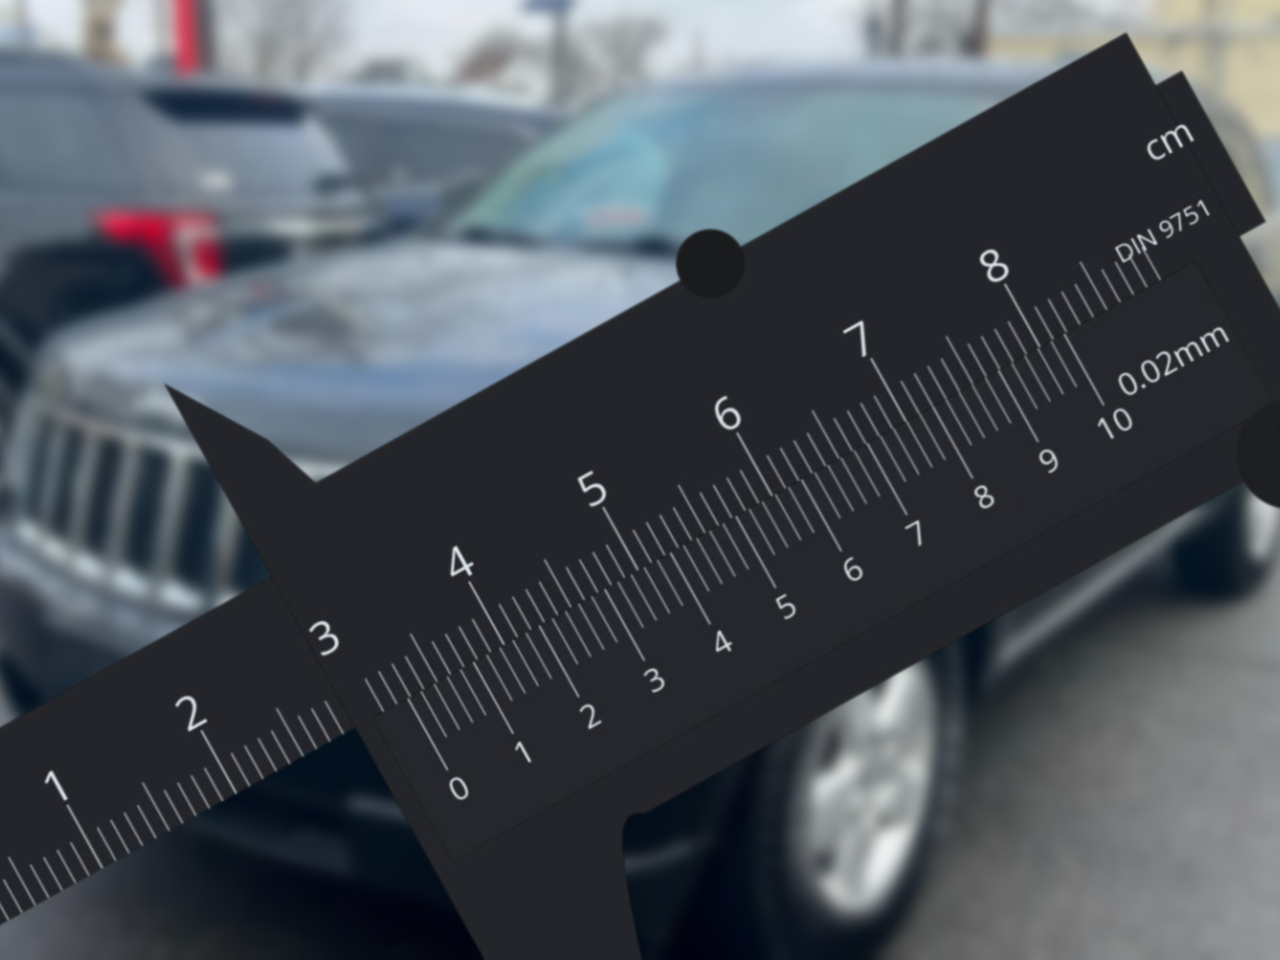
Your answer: 32.8,mm
